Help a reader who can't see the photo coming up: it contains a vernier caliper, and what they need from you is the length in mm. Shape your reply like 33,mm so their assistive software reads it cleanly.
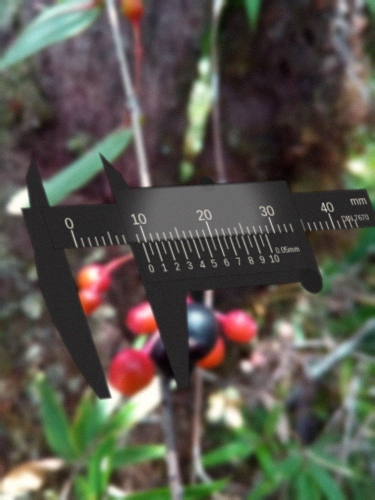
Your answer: 9.5,mm
